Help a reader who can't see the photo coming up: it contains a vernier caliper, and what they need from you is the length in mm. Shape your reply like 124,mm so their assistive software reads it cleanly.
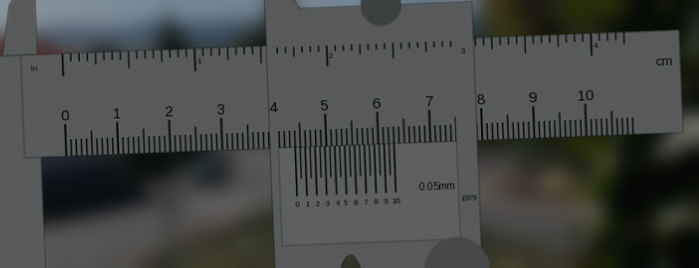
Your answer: 44.0,mm
